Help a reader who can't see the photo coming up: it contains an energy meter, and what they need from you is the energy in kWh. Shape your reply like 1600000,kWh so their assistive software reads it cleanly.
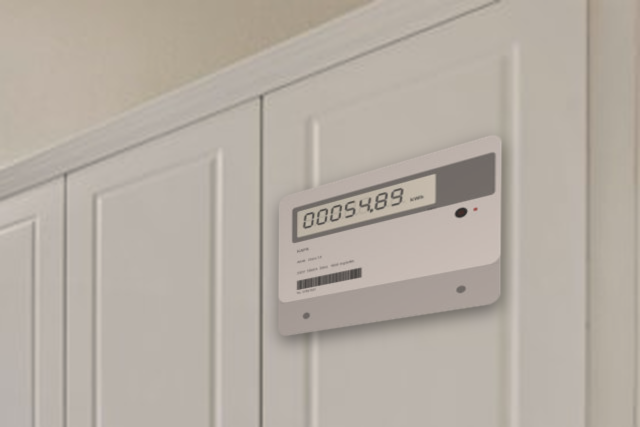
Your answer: 54.89,kWh
